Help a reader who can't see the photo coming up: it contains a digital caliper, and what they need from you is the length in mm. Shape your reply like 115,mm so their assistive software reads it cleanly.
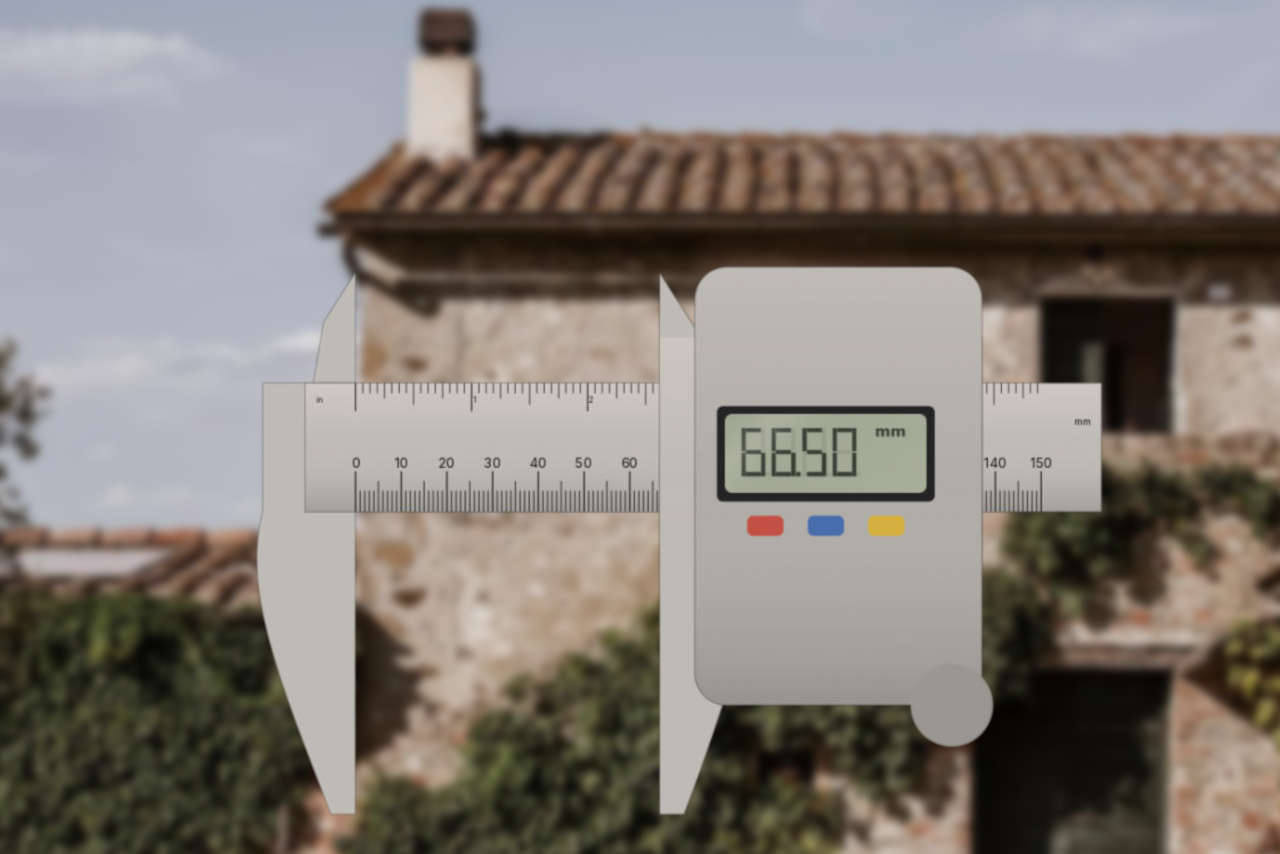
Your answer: 66.50,mm
